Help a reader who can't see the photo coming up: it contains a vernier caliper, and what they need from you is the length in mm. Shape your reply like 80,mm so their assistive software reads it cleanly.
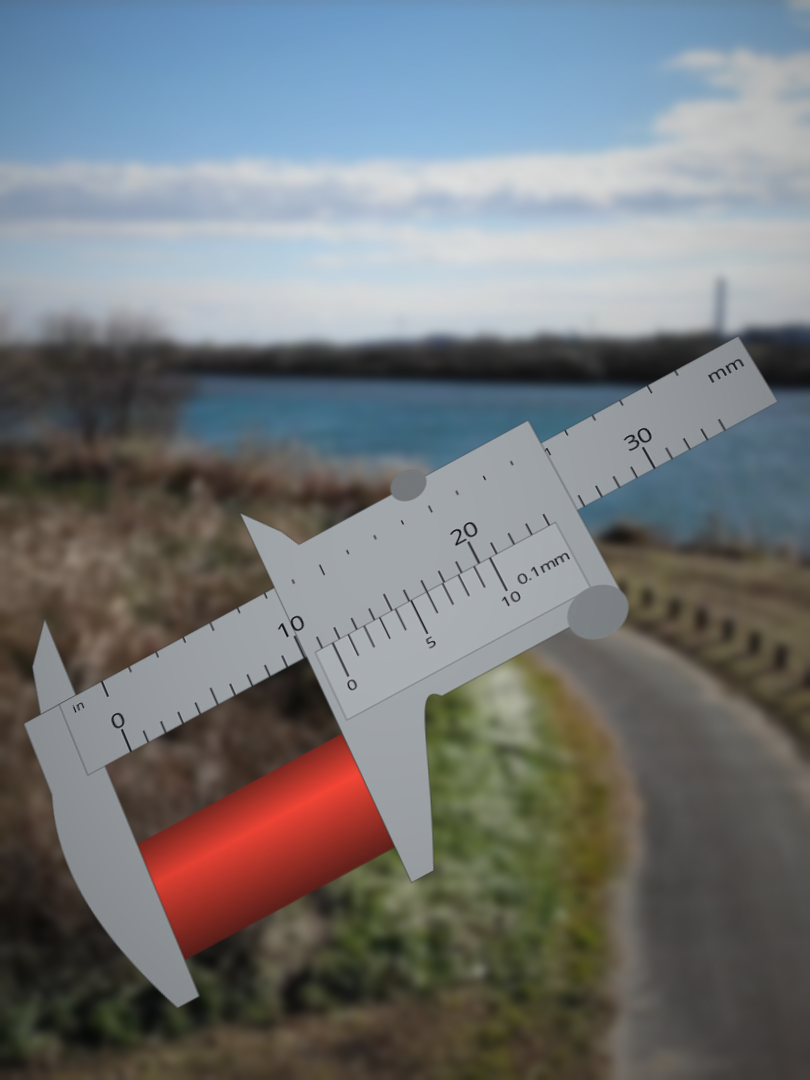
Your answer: 11.6,mm
